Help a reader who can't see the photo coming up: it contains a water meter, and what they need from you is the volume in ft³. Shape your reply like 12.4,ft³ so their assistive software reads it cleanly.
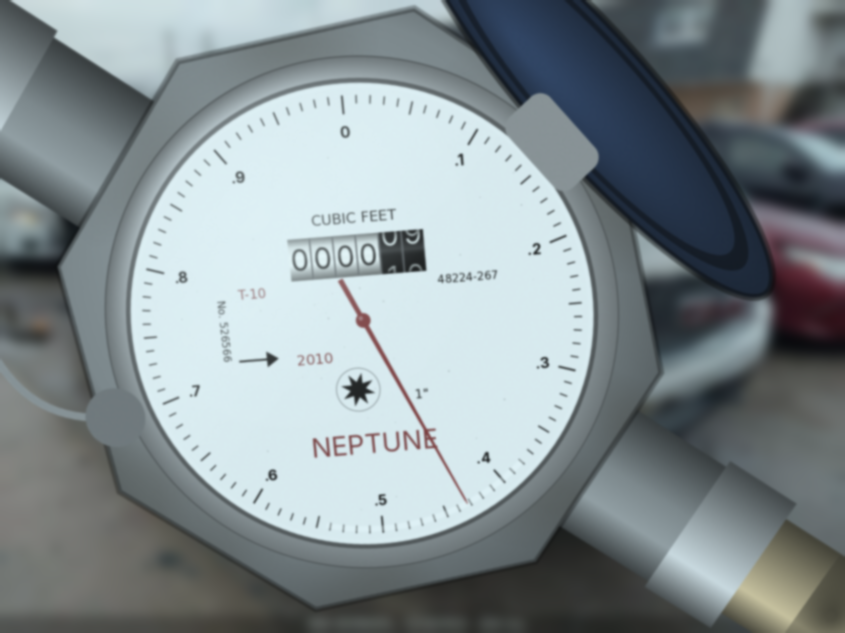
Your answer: 9.43,ft³
